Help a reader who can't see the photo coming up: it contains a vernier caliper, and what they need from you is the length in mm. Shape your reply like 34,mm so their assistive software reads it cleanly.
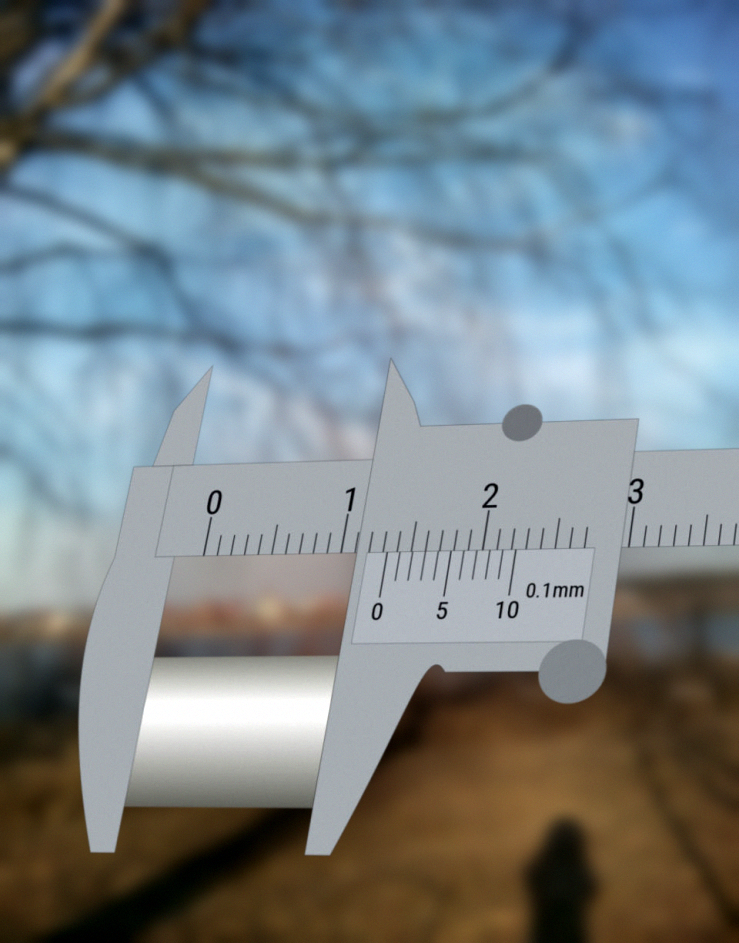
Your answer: 13.3,mm
